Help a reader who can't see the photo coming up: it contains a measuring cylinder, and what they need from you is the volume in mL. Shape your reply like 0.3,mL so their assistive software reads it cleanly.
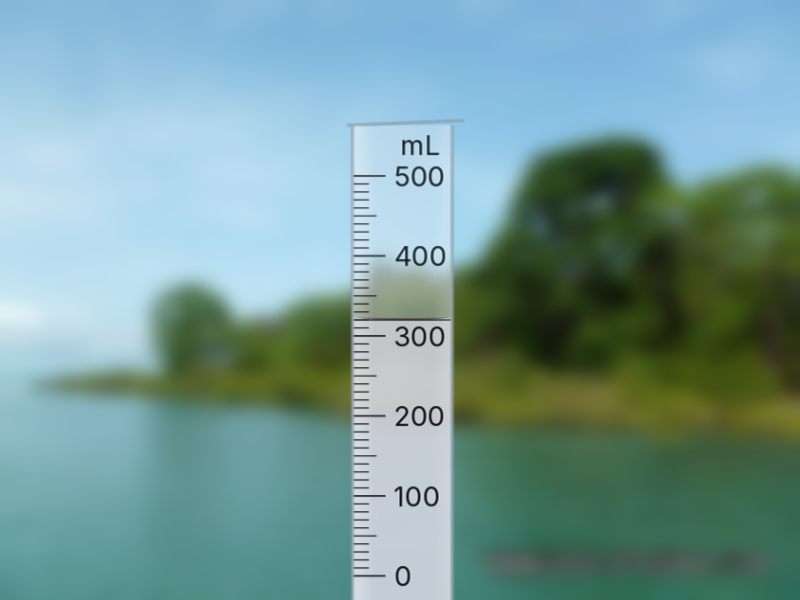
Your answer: 320,mL
